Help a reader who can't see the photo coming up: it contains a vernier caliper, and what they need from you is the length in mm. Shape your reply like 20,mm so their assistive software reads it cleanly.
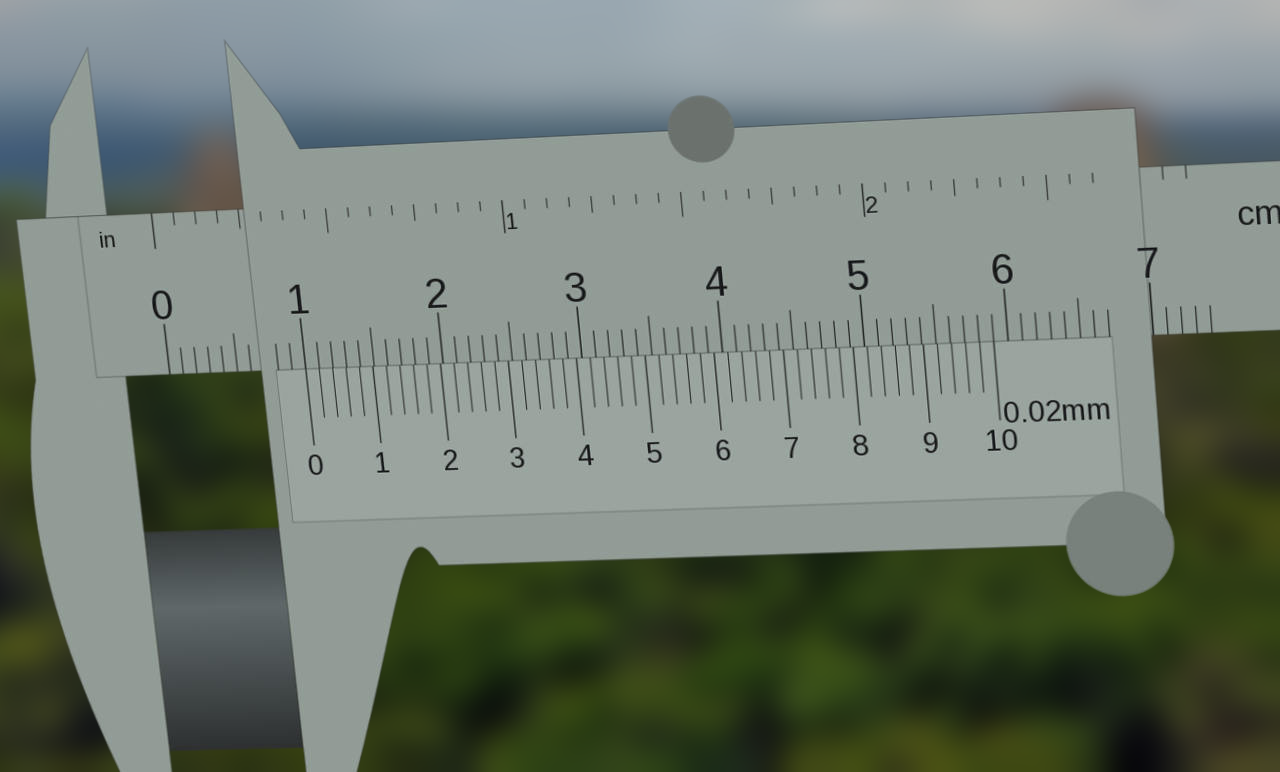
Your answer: 10.0,mm
